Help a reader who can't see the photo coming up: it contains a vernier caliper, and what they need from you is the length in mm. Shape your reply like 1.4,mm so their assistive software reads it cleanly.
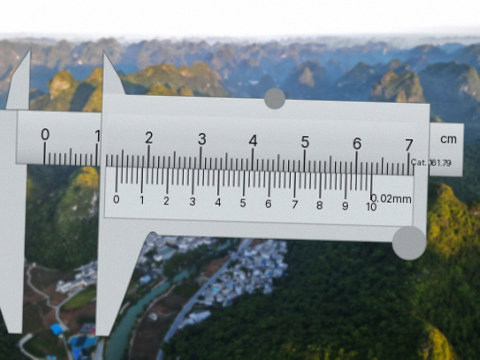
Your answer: 14.0,mm
